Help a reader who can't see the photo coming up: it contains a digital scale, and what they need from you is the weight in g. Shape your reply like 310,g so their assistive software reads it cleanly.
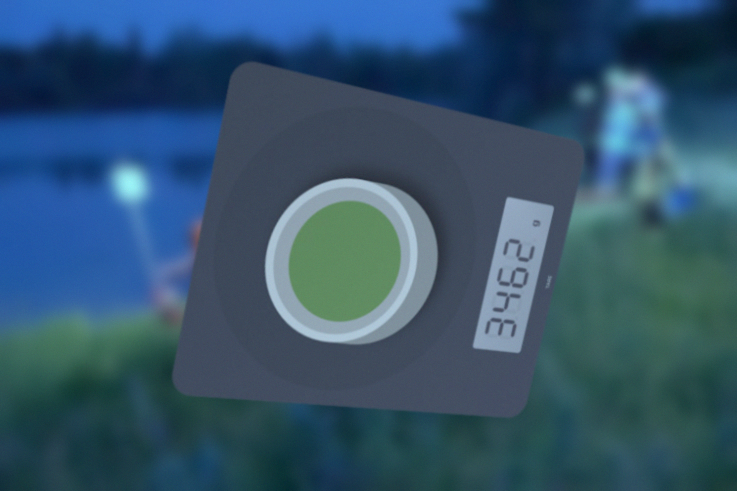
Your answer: 3462,g
